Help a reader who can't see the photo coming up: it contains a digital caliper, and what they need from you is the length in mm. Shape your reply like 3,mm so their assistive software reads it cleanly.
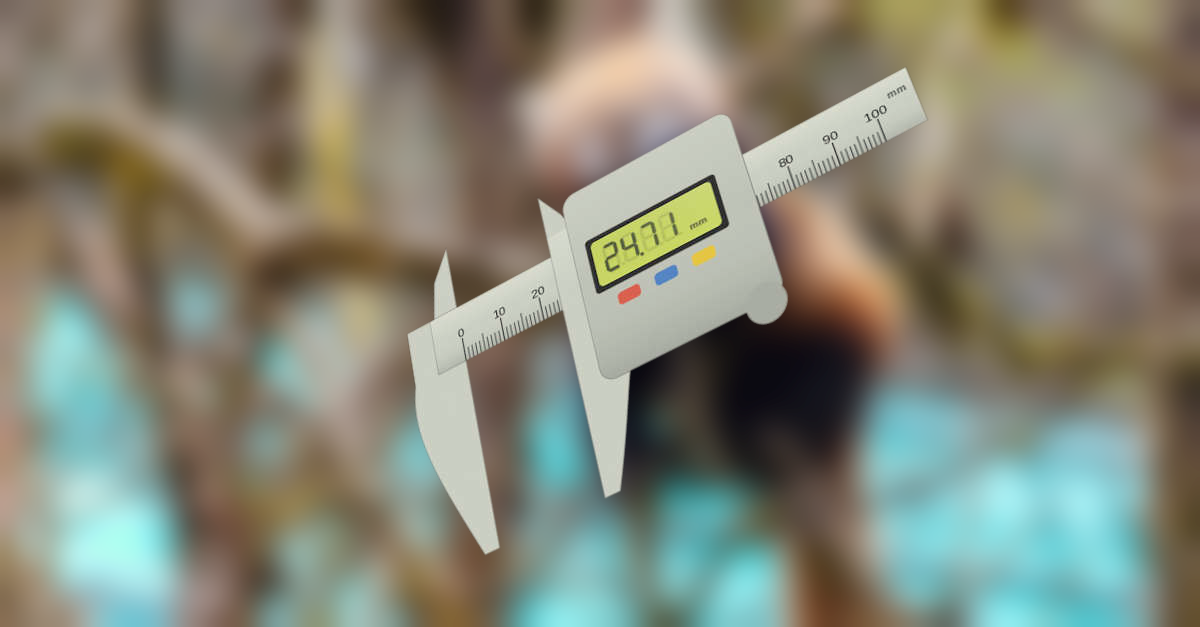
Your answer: 24.71,mm
